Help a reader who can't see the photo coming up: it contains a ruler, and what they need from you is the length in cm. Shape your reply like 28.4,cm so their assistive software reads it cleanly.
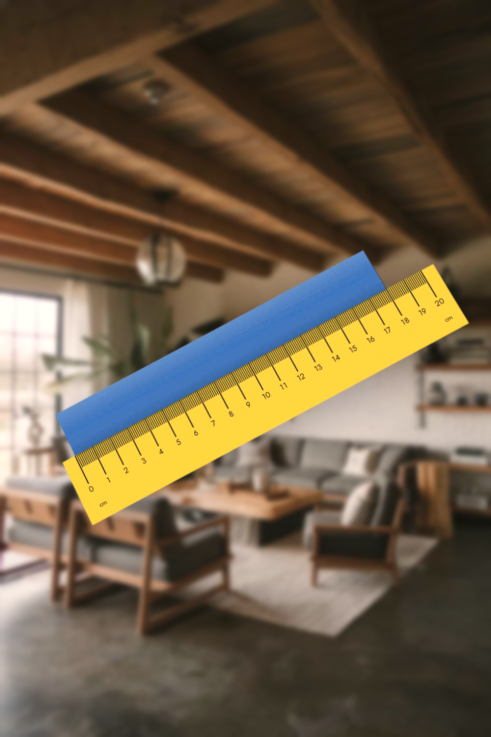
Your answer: 18,cm
